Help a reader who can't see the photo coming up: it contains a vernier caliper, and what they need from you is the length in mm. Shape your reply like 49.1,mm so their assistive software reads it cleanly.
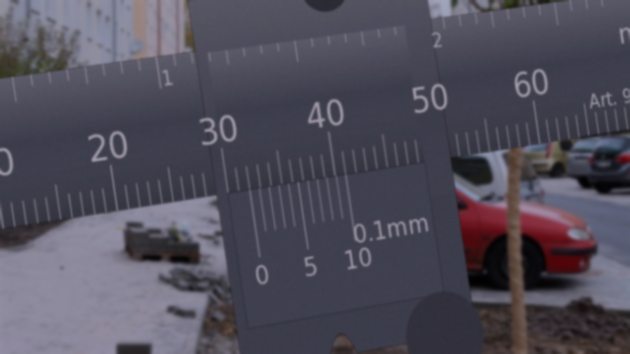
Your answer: 32.0,mm
